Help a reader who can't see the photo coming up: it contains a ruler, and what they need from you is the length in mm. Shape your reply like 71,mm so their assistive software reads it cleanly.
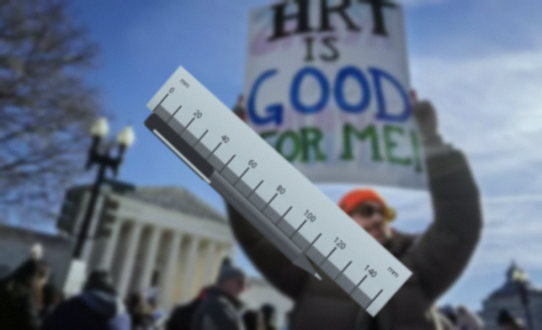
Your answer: 125,mm
